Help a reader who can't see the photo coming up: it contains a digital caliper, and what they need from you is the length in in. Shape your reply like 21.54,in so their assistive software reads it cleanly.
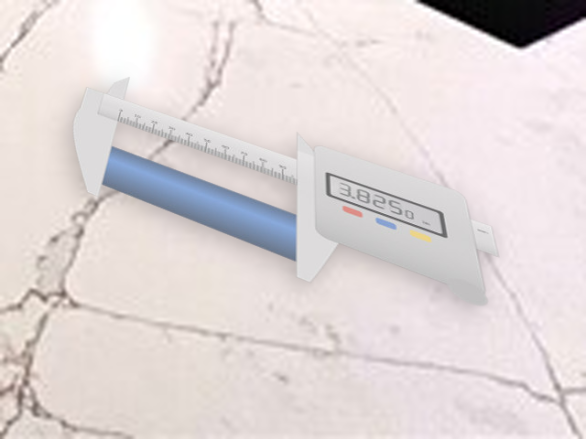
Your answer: 3.8250,in
